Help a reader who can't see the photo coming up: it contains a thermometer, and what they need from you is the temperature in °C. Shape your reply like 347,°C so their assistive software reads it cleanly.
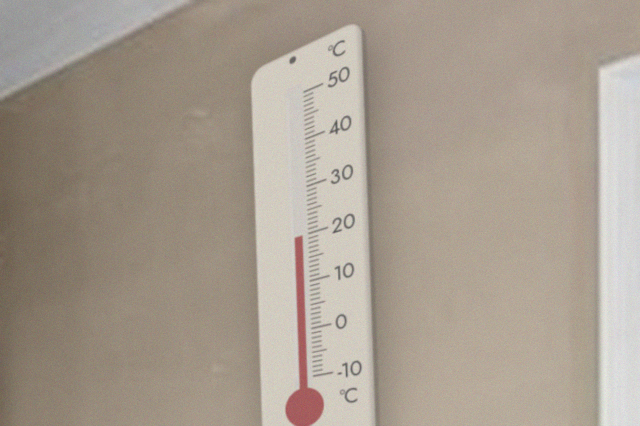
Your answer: 20,°C
